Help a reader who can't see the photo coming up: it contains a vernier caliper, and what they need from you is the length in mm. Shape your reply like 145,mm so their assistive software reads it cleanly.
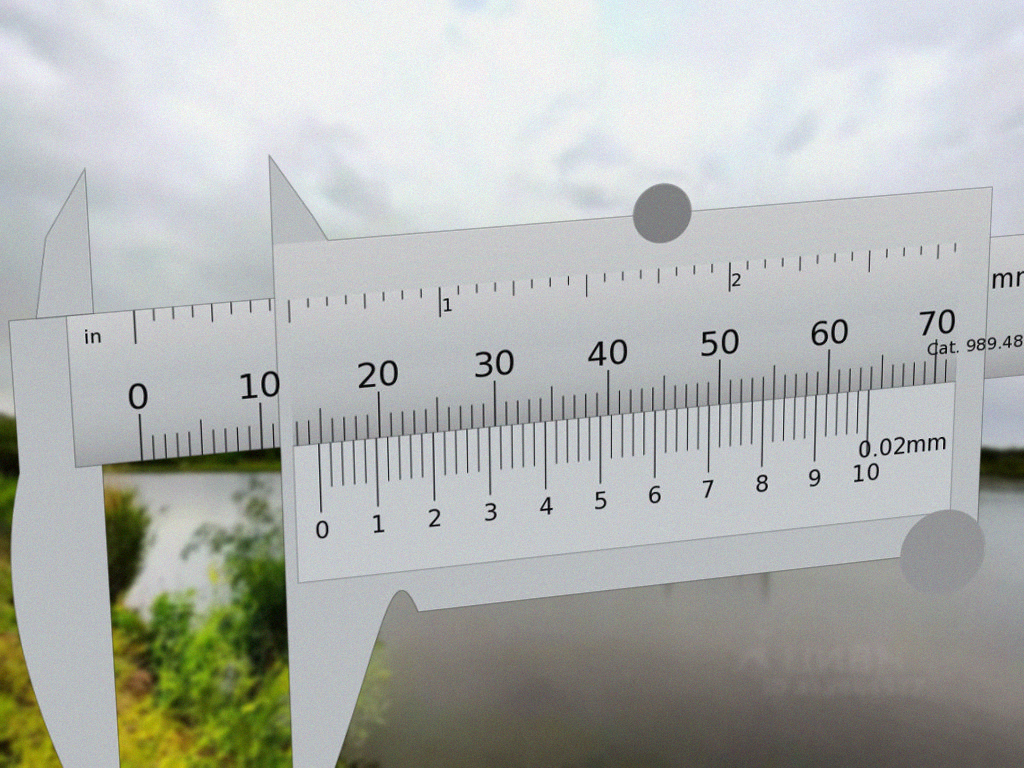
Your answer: 14.8,mm
